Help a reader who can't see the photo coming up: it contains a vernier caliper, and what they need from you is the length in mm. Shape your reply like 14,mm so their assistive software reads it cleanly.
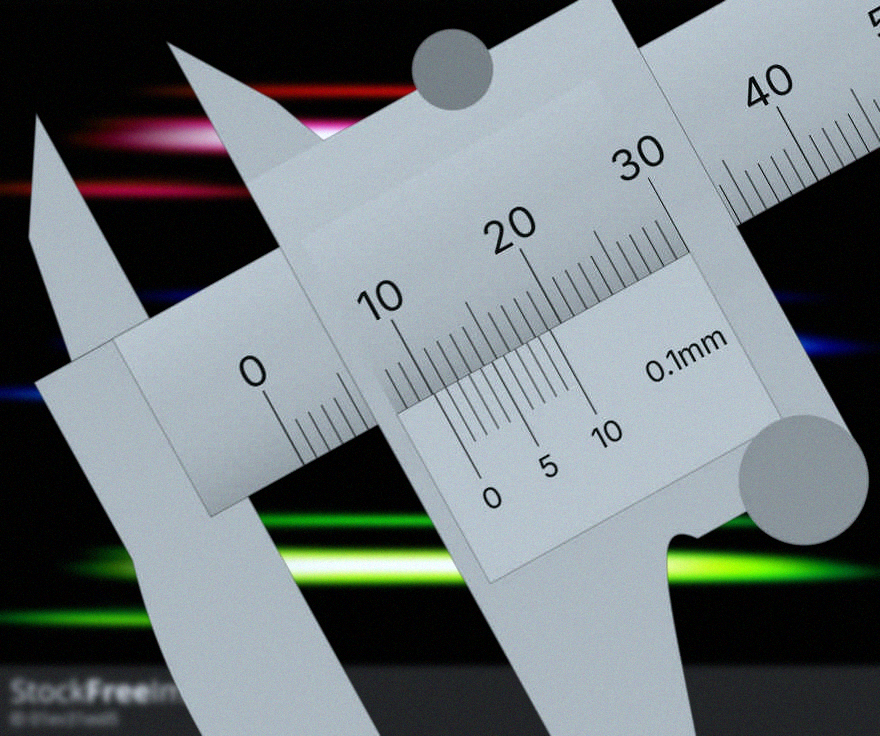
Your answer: 10.1,mm
